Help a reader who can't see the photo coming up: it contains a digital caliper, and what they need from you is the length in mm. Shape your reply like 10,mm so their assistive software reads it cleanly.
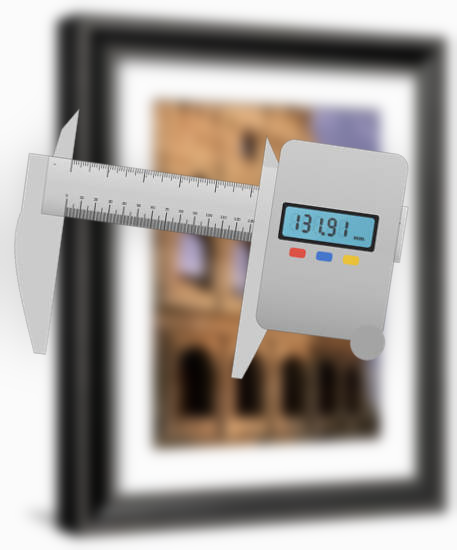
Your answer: 131.91,mm
